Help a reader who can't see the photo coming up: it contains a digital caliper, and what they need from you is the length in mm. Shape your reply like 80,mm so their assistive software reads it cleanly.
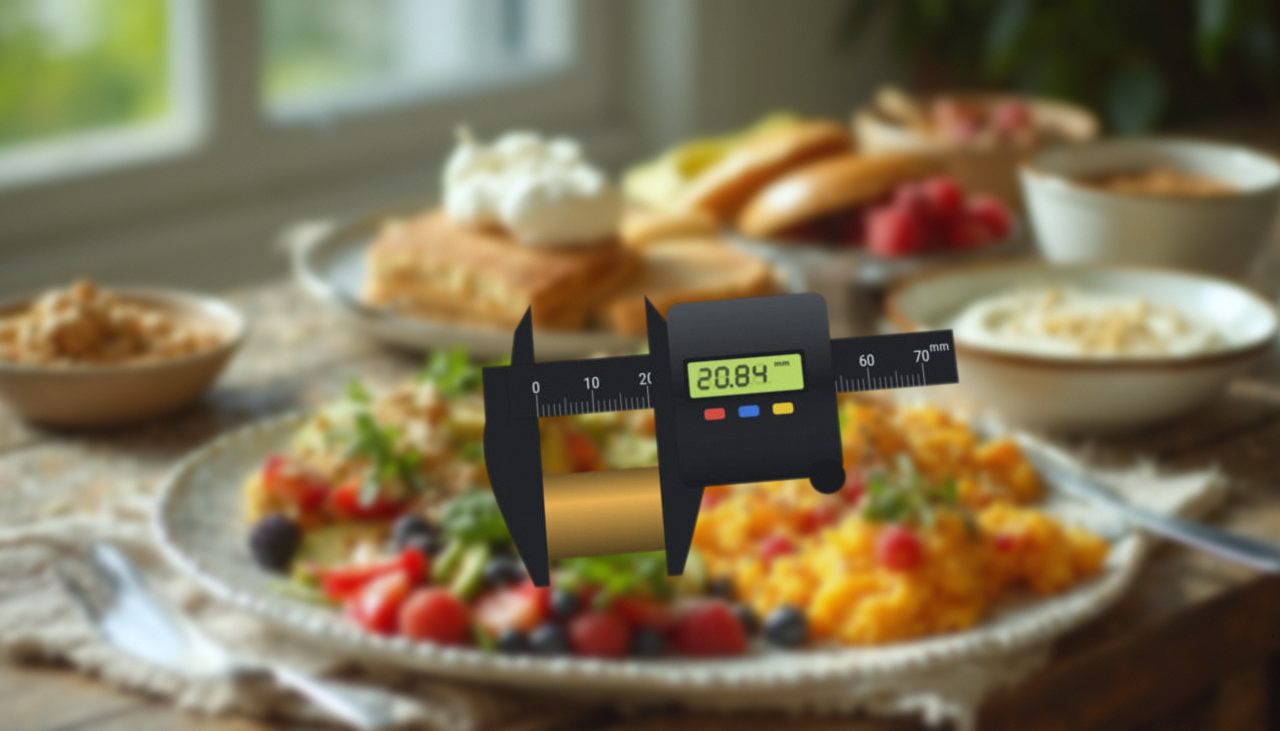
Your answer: 20.84,mm
